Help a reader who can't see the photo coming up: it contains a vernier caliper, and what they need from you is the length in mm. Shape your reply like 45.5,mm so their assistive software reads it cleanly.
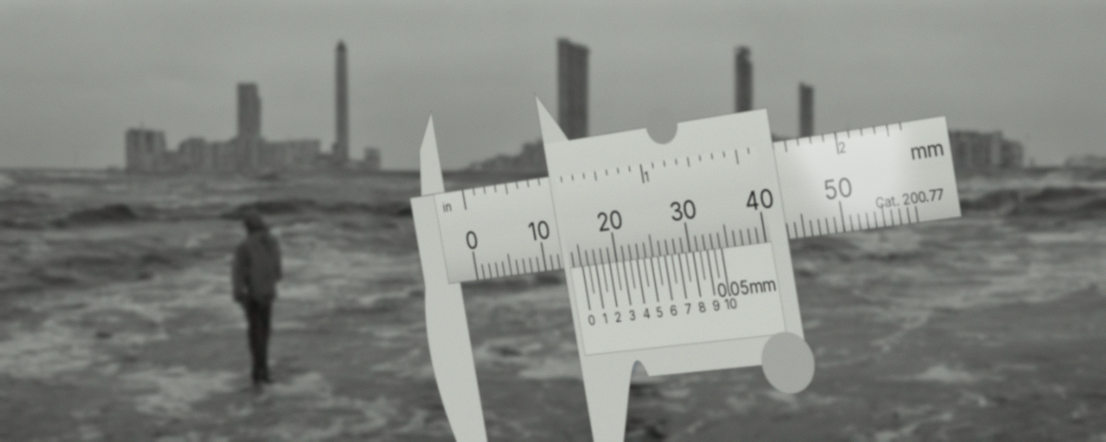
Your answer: 15.2,mm
